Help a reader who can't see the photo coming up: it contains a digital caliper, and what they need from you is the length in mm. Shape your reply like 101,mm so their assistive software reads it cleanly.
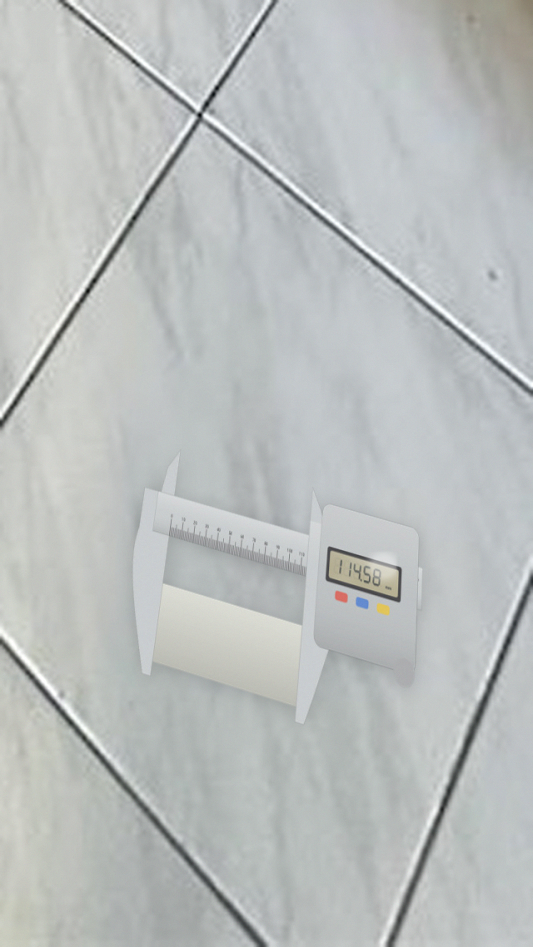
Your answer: 114.58,mm
